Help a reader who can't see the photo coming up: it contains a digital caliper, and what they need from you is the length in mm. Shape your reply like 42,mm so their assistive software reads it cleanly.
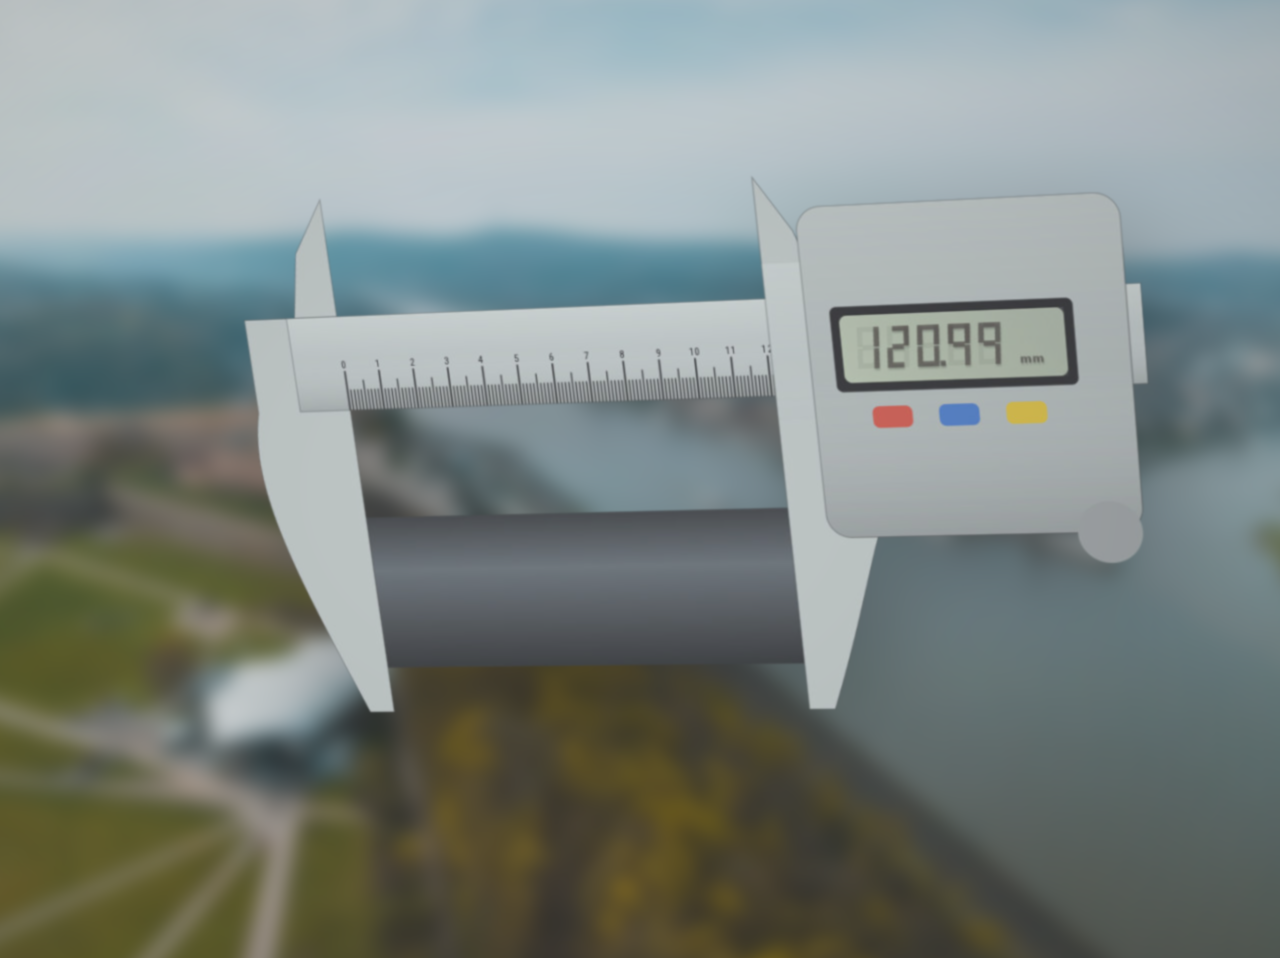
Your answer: 120.99,mm
